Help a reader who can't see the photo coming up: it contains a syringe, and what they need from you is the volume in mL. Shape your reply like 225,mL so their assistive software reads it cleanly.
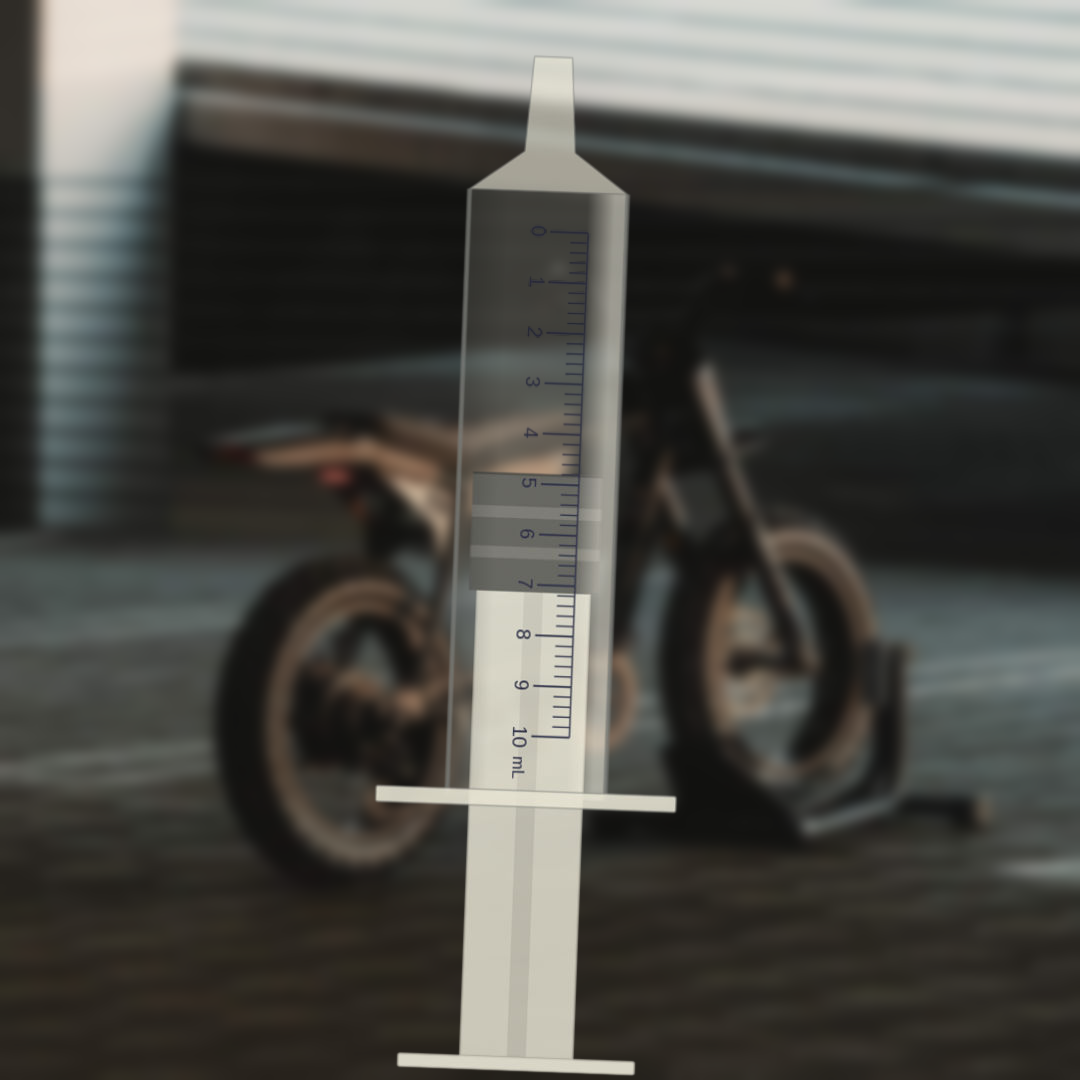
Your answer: 4.8,mL
